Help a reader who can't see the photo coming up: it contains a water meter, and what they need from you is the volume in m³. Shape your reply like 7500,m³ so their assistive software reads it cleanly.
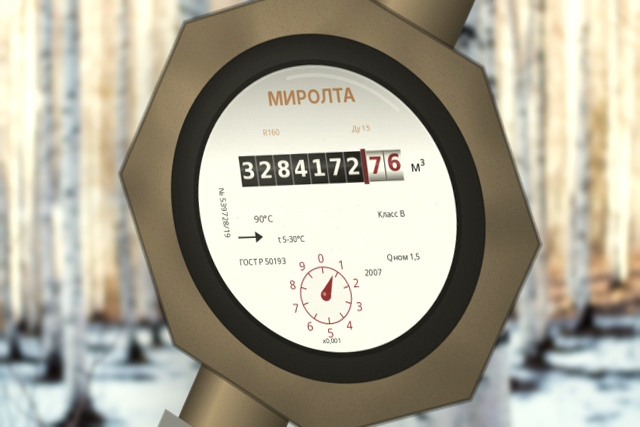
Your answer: 3284172.760,m³
